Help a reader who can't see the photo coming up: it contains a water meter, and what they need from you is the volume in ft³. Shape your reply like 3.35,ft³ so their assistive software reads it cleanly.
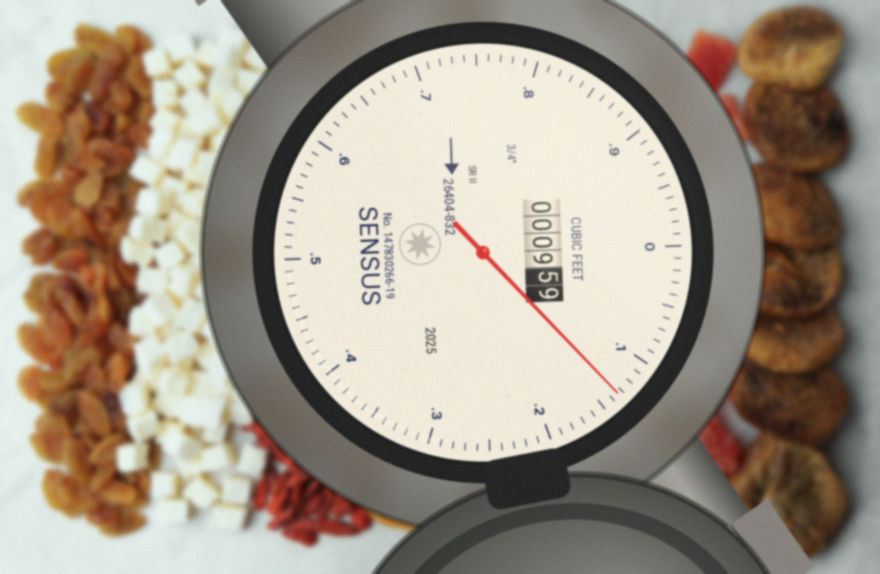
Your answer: 959.13,ft³
